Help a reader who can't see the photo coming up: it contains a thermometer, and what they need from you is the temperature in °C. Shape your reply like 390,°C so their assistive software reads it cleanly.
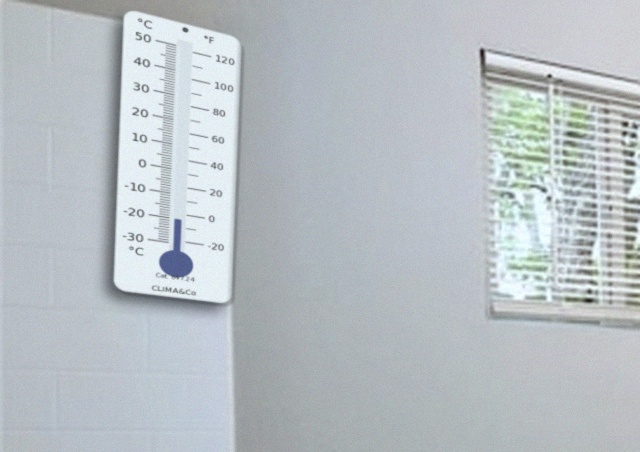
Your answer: -20,°C
